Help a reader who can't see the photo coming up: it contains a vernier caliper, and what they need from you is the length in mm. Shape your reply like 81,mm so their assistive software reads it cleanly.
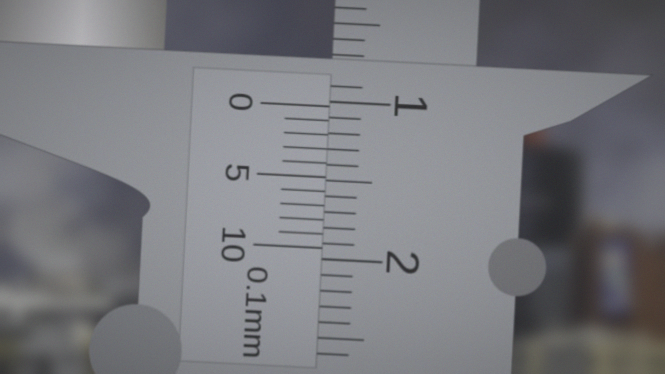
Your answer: 10.3,mm
